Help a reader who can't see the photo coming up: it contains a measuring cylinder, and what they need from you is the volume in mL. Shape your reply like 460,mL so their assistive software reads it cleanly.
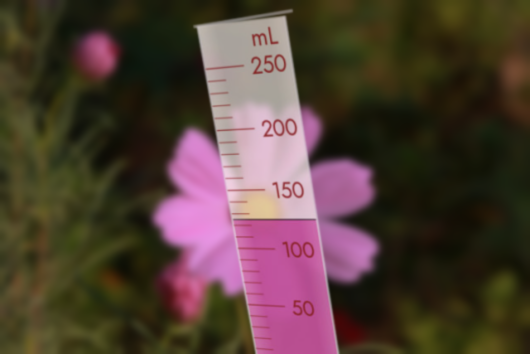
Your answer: 125,mL
